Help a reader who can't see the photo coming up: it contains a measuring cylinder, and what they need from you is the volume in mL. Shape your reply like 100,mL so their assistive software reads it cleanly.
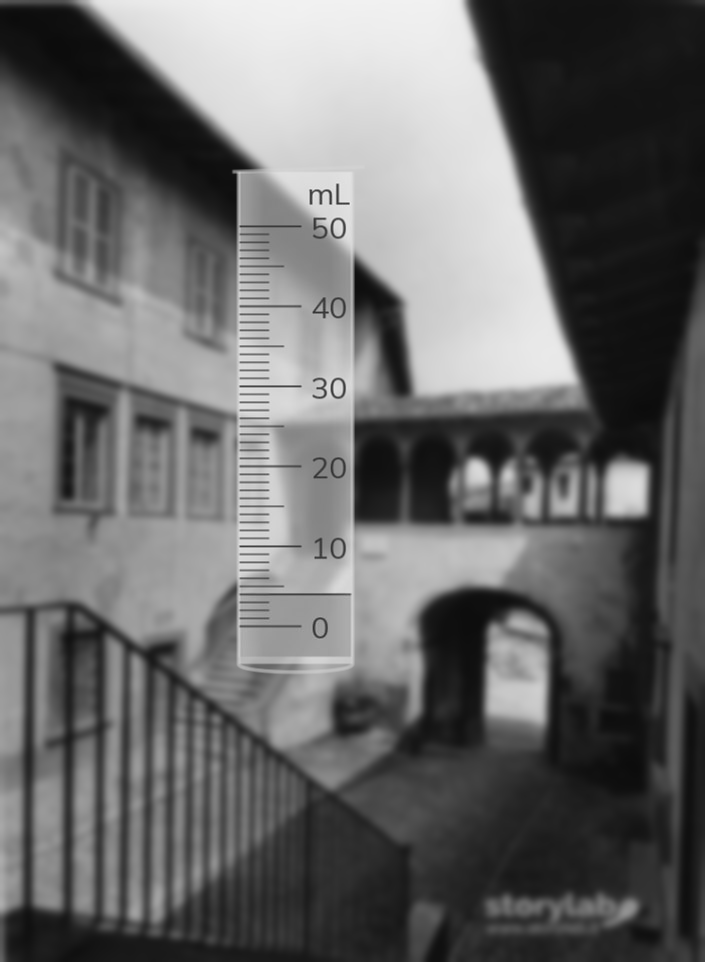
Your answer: 4,mL
